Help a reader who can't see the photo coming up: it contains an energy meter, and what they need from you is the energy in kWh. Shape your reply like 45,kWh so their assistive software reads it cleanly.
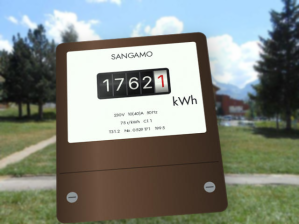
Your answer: 1762.1,kWh
